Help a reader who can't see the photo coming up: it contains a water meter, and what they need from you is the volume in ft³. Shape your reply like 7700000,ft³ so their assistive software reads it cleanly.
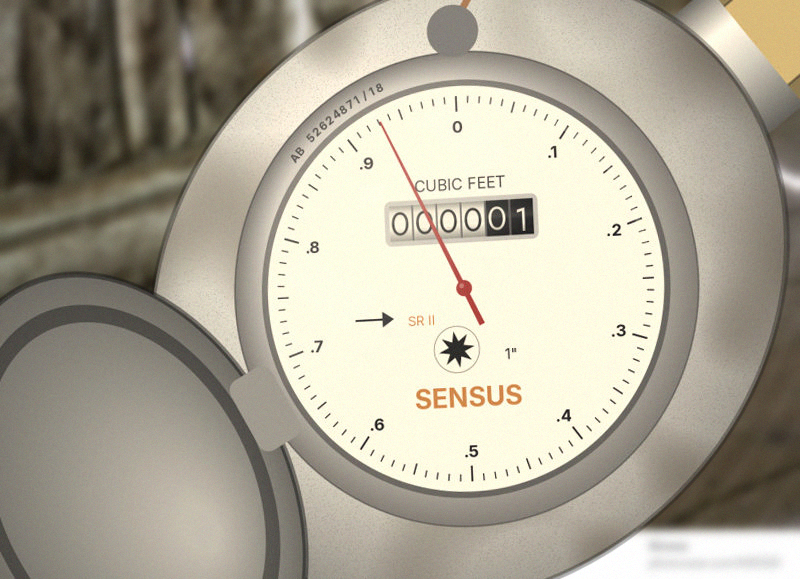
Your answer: 0.93,ft³
